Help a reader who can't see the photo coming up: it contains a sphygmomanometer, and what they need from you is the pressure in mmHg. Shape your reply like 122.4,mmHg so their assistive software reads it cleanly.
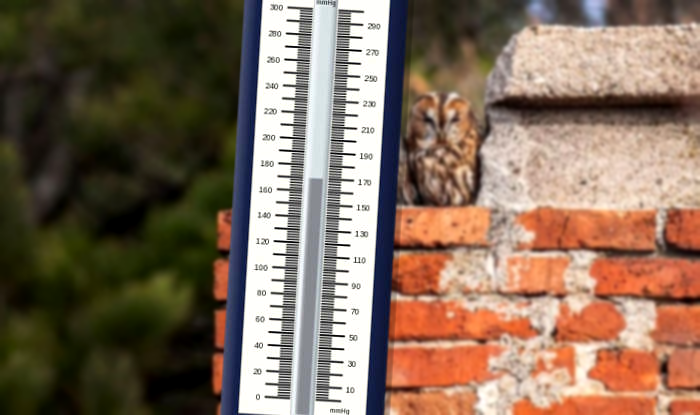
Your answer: 170,mmHg
